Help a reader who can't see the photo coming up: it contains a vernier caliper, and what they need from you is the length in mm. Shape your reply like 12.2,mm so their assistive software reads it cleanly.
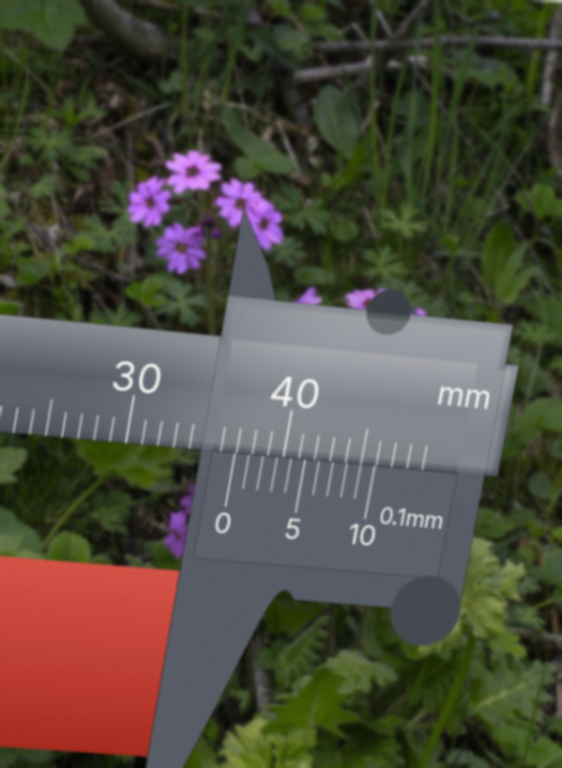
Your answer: 36.9,mm
